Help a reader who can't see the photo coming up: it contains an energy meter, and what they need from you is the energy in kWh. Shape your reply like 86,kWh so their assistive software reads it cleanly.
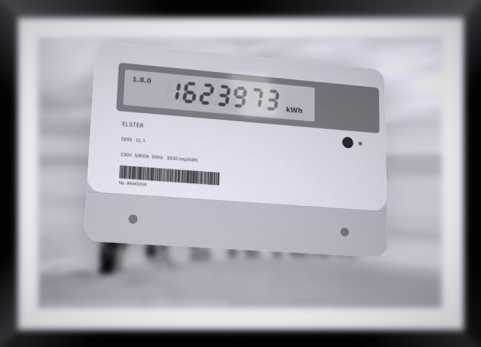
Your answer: 1623973,kWh
